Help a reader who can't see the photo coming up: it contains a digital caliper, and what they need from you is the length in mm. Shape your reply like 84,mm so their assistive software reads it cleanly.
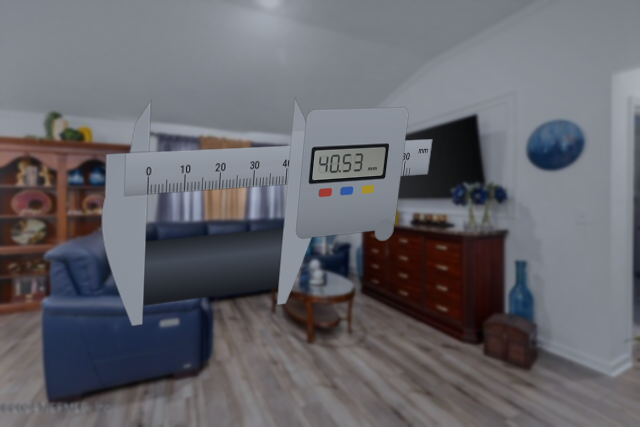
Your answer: 40.53,mm
